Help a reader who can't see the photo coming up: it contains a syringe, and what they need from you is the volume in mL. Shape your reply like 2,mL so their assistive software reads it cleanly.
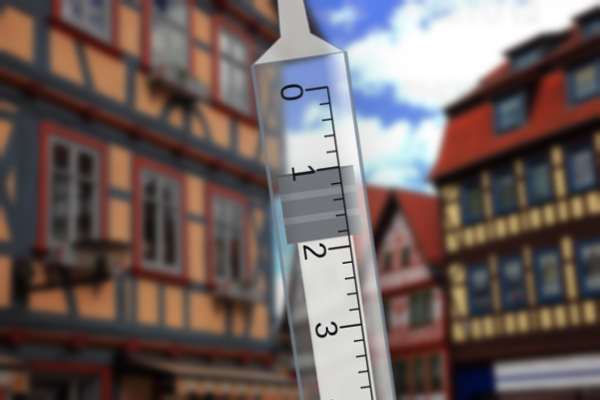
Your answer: 1,mL
